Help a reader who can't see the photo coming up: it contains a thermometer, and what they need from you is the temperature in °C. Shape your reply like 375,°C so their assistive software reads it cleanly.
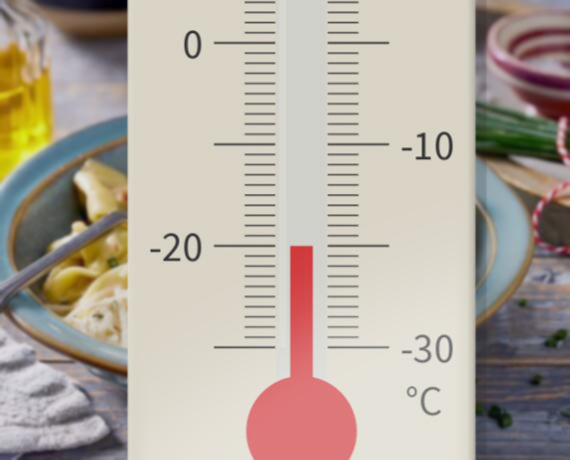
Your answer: -20,°C
